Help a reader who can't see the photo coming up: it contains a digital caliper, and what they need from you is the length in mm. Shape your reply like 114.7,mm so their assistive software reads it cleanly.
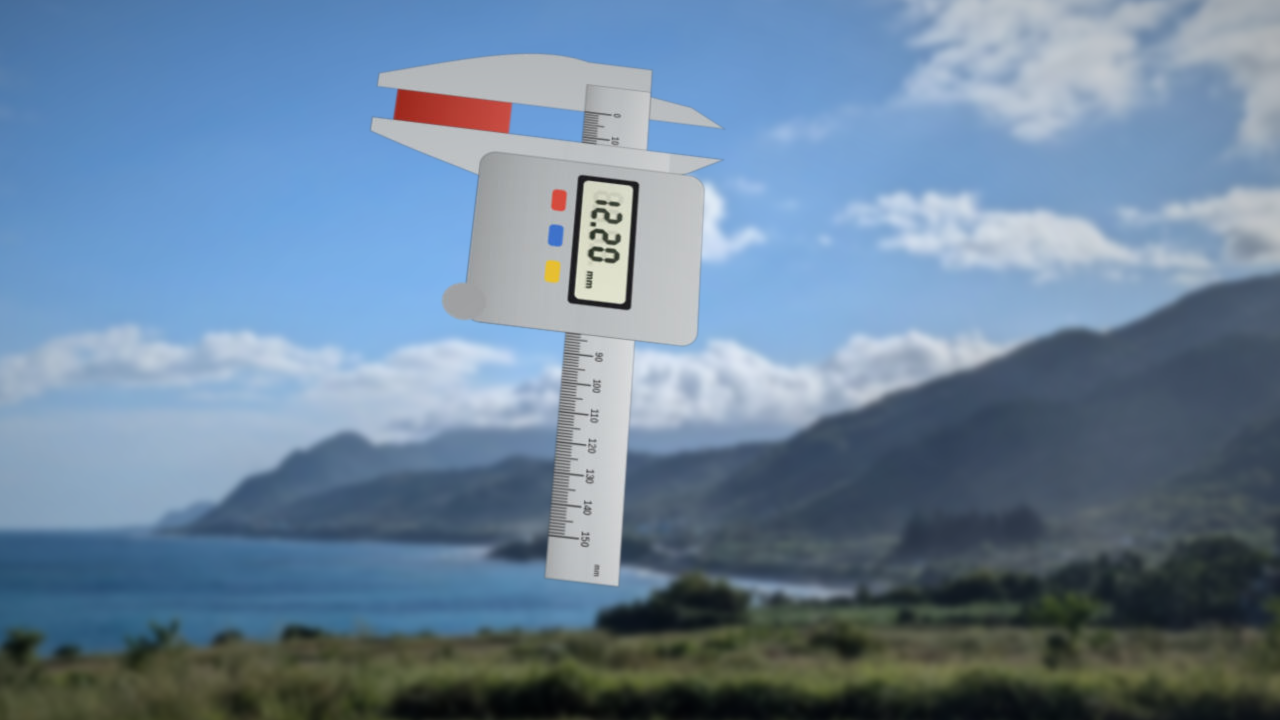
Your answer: 12.20,mm
